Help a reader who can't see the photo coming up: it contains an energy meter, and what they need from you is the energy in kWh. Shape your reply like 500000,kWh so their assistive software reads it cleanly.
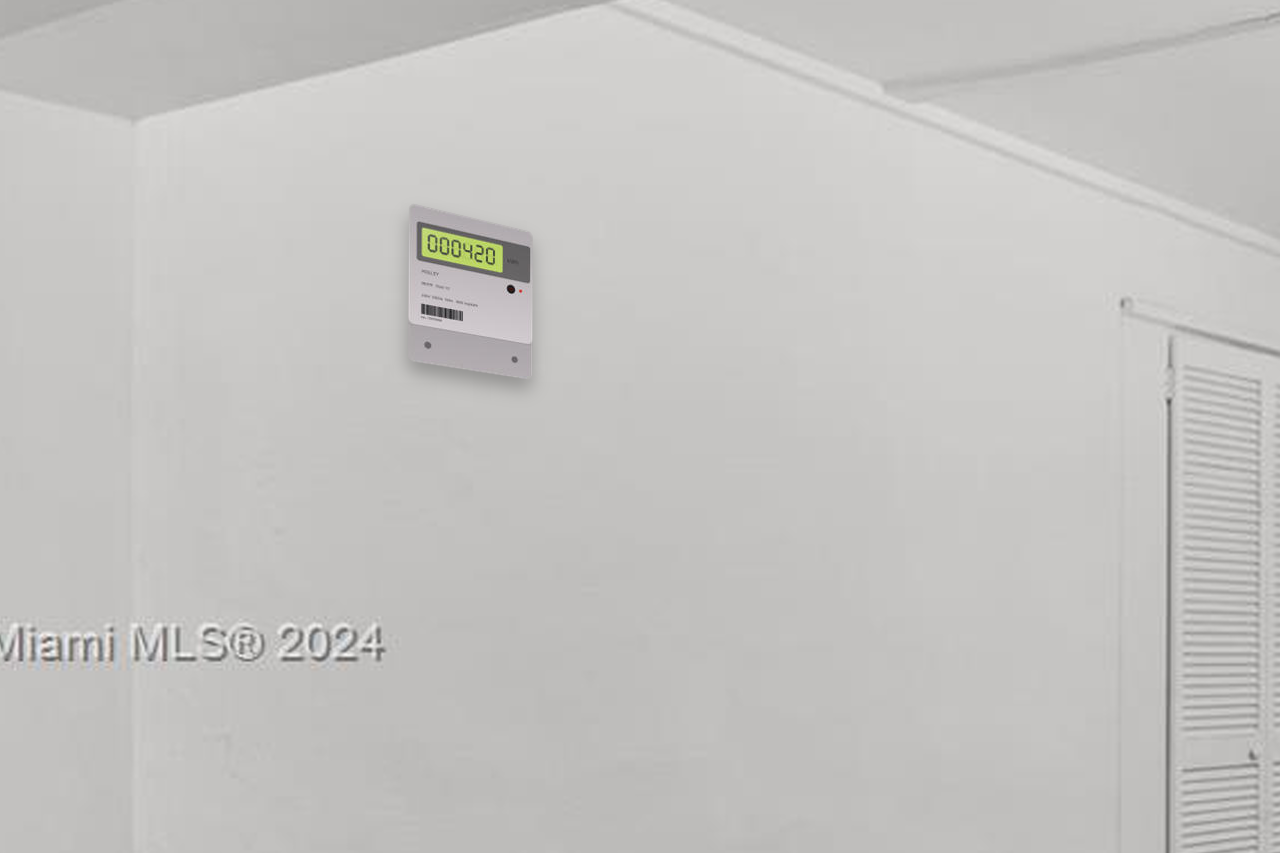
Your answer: 420,kWh
